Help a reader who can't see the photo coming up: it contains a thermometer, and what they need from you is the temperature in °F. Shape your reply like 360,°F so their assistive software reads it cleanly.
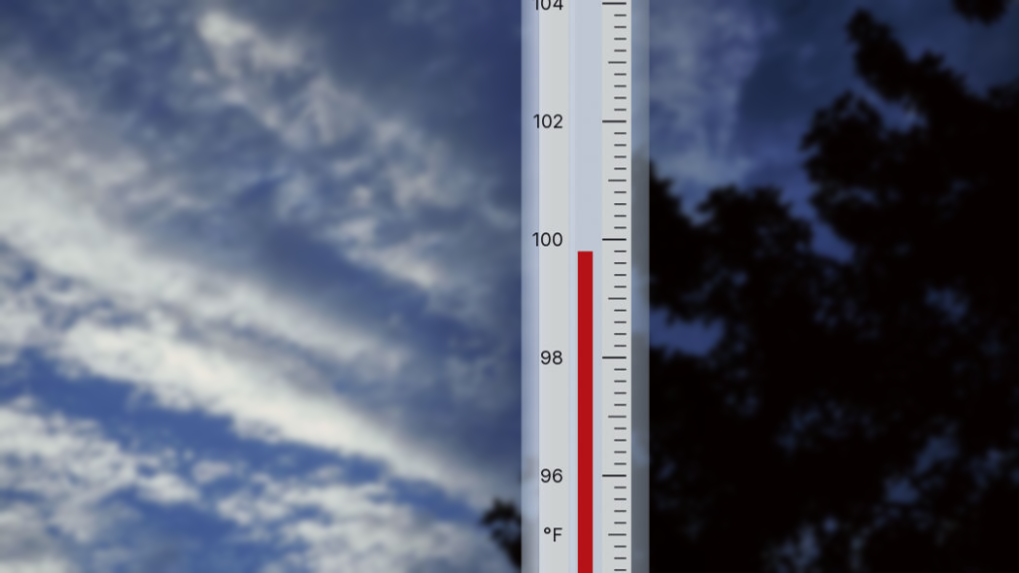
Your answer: 99.8,°F
